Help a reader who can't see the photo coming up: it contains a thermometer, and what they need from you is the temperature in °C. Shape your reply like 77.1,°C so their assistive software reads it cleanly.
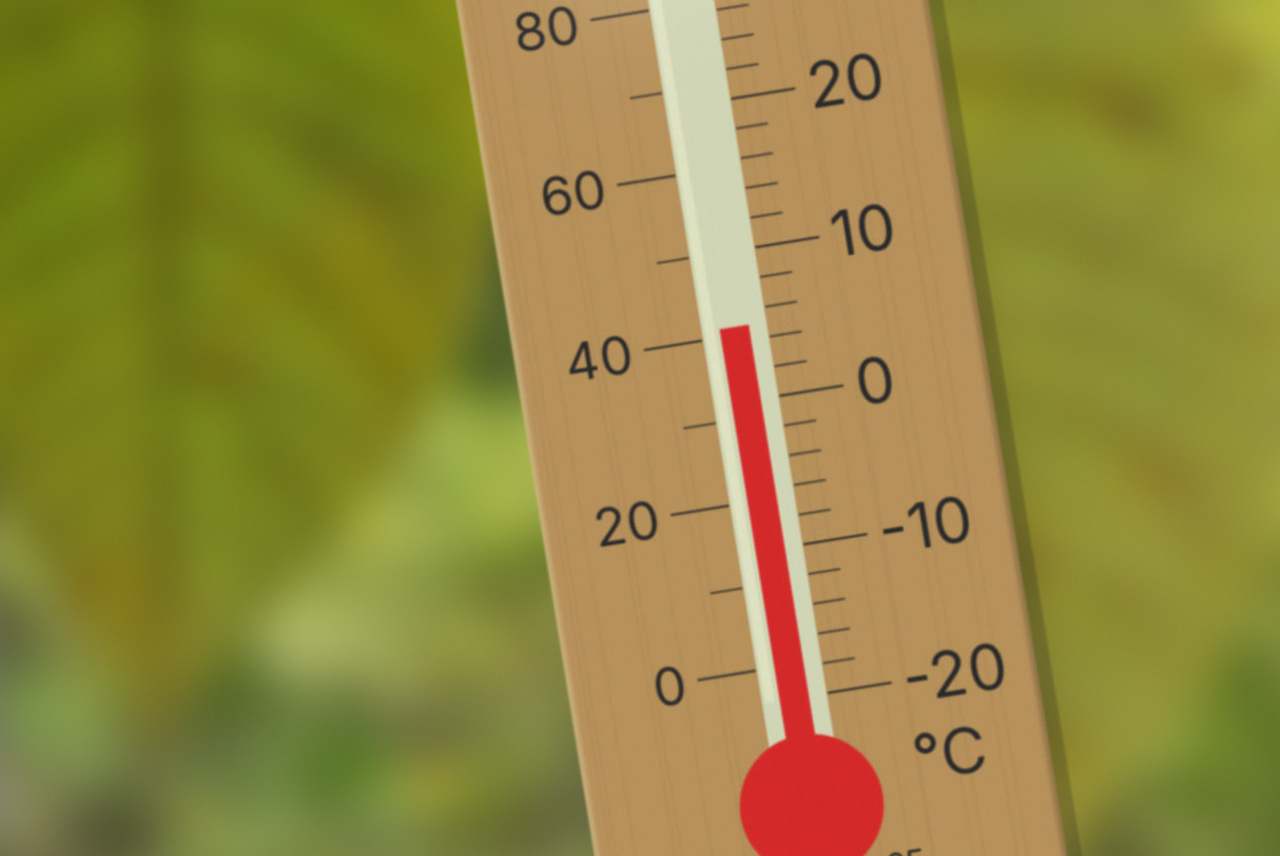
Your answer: 5,°C
